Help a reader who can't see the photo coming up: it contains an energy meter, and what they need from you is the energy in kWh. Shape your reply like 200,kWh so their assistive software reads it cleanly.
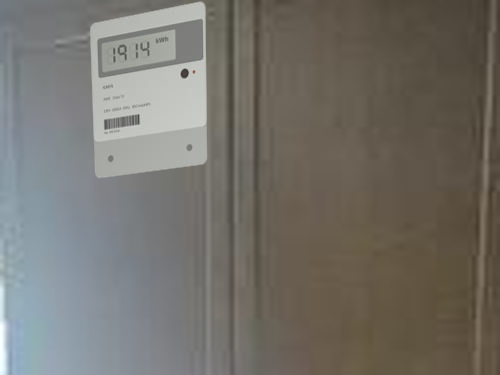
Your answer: 1914,kWh
